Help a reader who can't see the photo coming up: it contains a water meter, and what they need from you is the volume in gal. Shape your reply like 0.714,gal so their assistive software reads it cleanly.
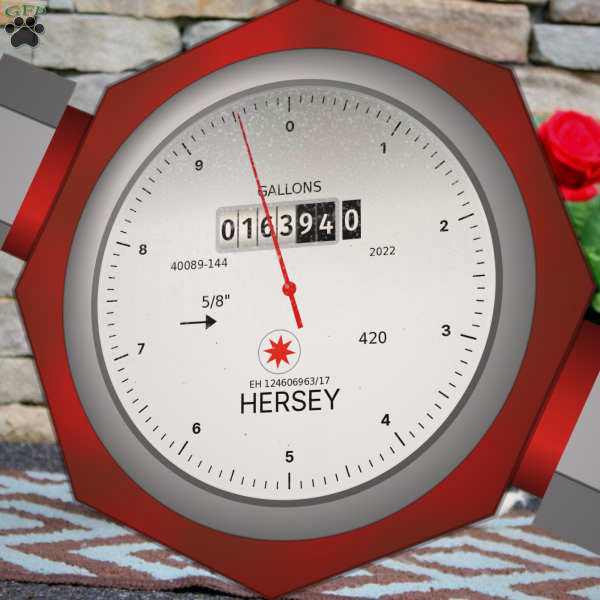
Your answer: 163939.5,gal
